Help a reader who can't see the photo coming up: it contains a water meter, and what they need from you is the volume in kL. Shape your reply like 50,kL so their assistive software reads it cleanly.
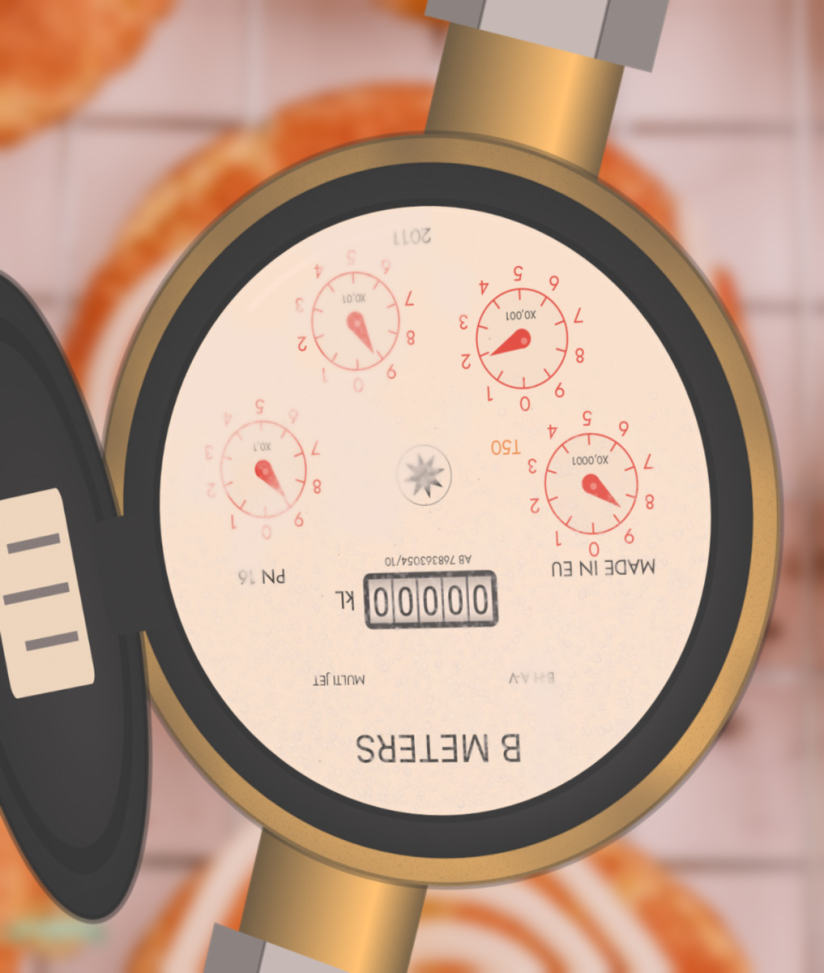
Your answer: 0.8918,kL
